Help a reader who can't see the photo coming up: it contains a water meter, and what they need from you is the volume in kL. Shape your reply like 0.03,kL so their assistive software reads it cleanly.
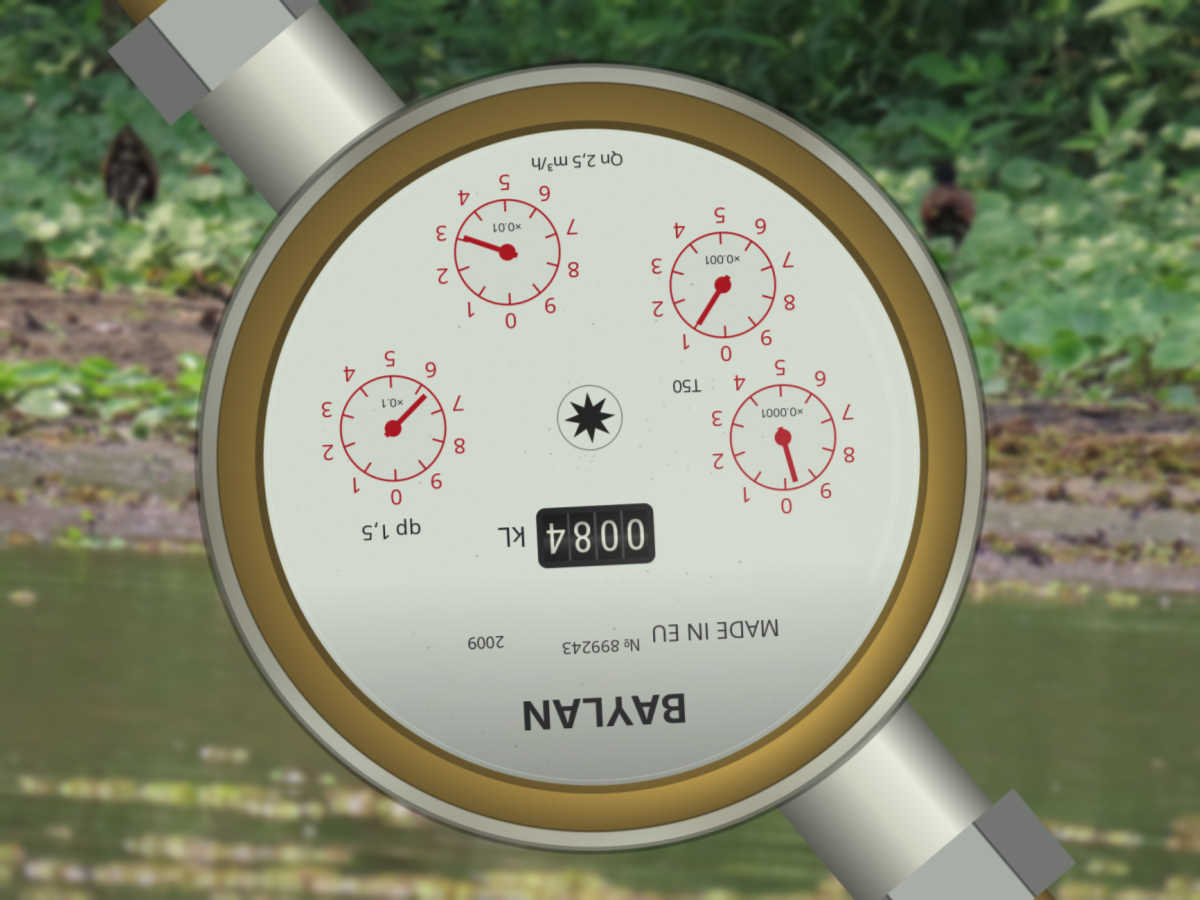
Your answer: 84.6309,kL
